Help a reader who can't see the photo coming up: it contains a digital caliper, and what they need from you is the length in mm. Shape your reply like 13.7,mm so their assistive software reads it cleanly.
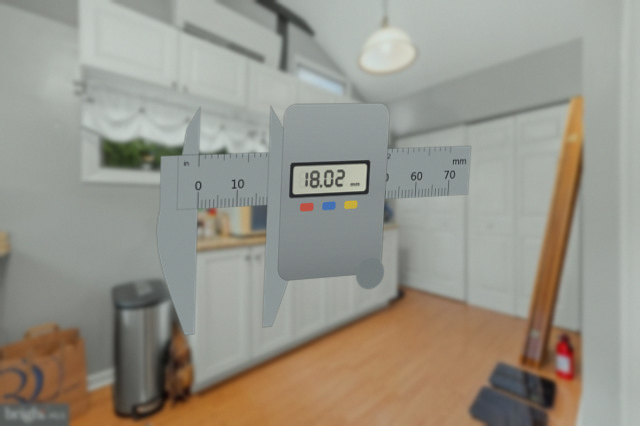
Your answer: 18.02,mm
